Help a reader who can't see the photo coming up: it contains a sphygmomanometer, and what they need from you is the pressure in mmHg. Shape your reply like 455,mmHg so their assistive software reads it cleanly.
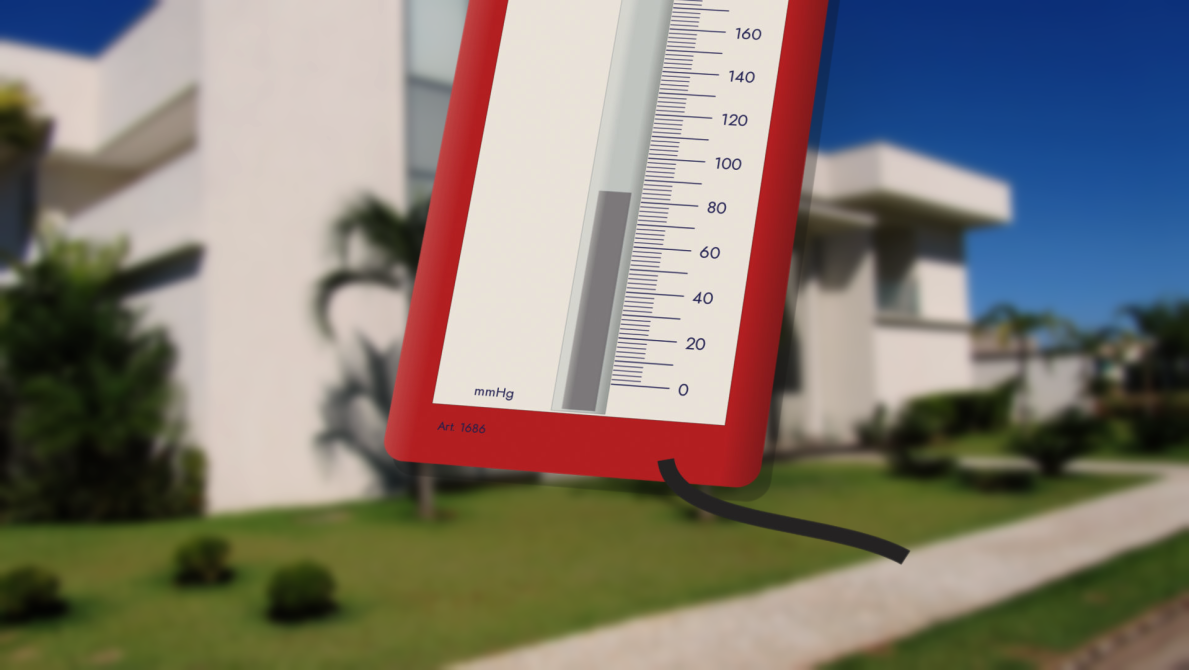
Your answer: 84,mmHg
